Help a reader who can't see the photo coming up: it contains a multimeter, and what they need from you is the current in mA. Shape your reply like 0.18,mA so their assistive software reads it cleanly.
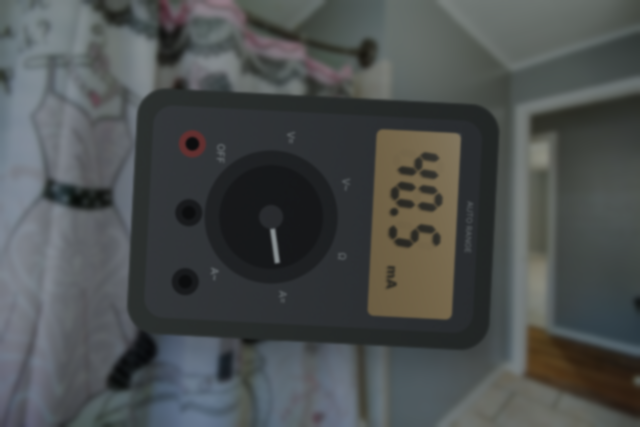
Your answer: 40.5,mA
